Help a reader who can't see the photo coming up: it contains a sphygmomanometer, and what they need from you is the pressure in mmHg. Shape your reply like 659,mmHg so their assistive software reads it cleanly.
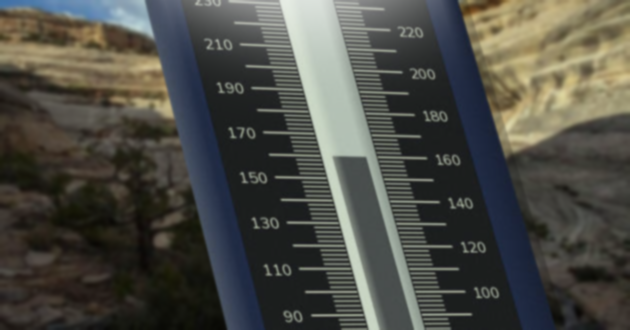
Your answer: 160,mmHg
